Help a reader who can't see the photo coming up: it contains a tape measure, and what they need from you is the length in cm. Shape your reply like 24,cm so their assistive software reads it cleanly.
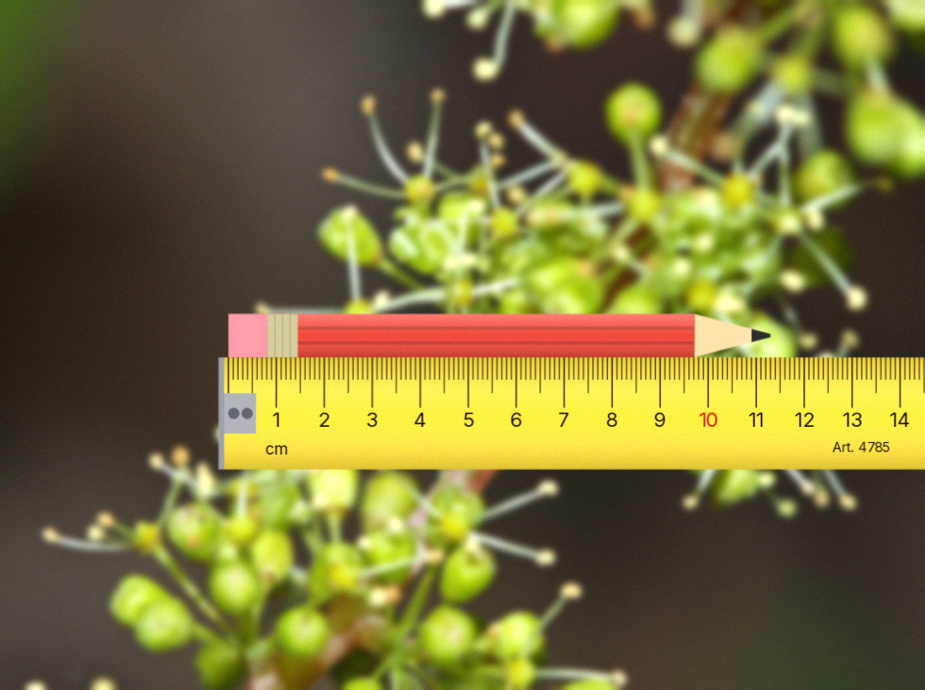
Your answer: 11.3,cm
